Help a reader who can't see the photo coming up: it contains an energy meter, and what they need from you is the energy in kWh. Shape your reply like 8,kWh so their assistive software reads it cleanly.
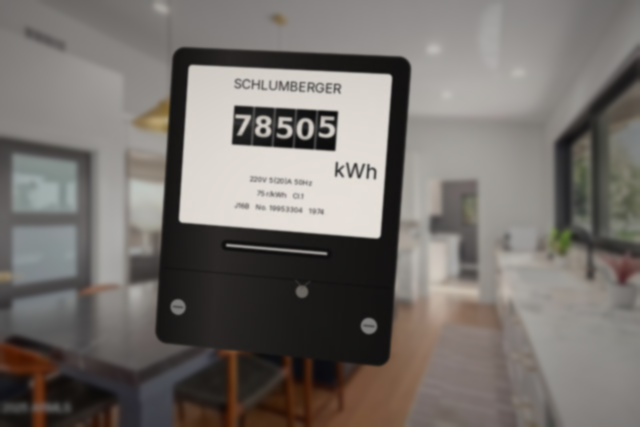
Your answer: 78505,kWh
